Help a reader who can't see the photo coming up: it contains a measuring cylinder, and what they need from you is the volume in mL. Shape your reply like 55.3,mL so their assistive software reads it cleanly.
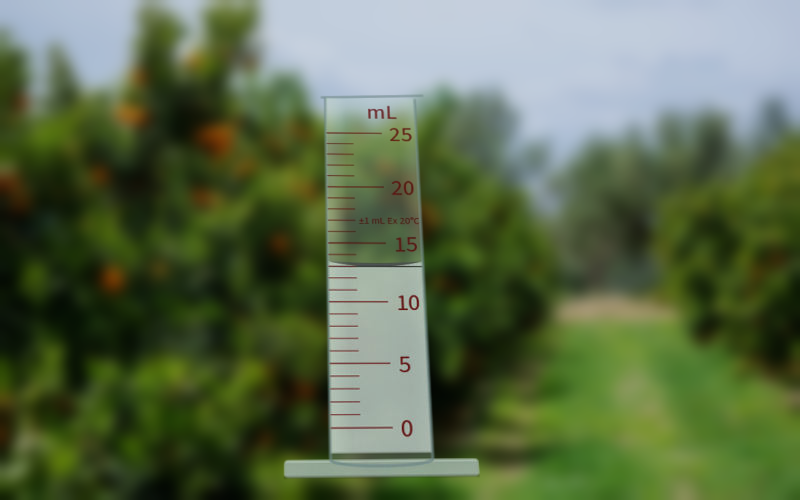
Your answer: 13,mL
